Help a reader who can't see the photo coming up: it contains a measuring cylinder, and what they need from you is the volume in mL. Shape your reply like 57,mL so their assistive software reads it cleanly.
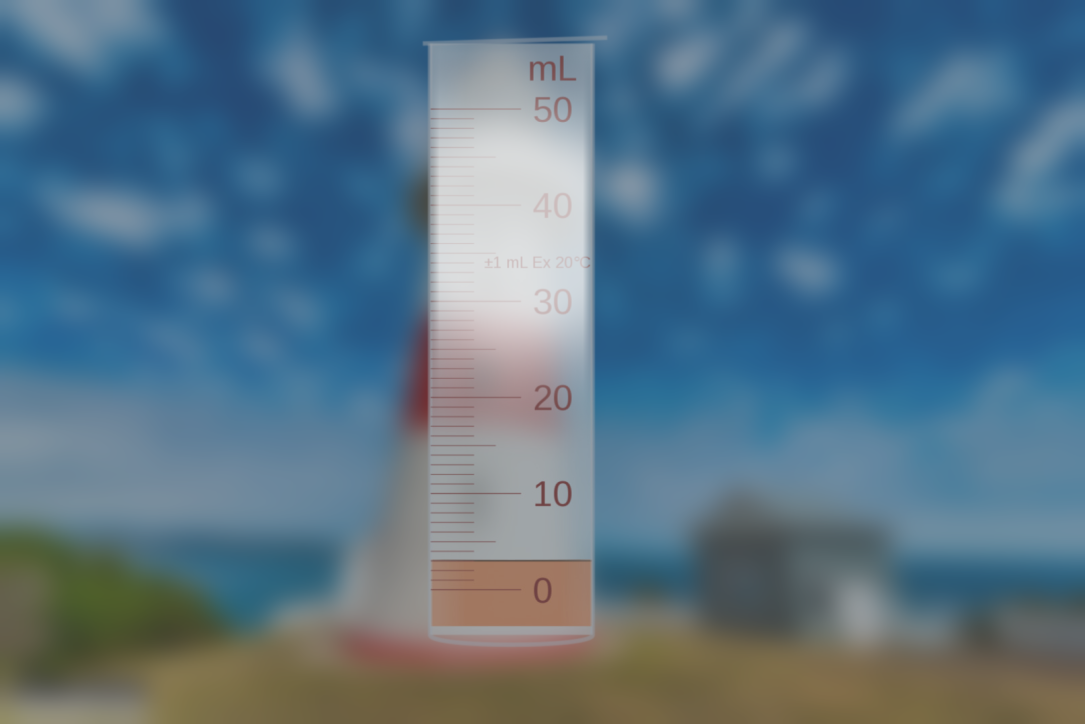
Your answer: 3,mL
